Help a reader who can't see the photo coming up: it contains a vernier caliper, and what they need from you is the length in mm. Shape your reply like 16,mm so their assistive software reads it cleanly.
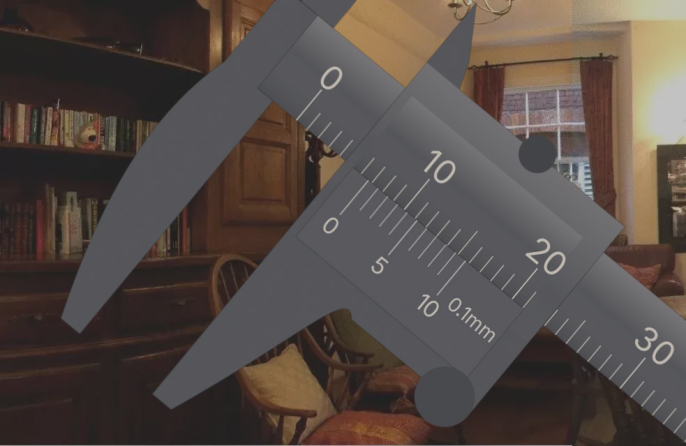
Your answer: 6.7,mm
